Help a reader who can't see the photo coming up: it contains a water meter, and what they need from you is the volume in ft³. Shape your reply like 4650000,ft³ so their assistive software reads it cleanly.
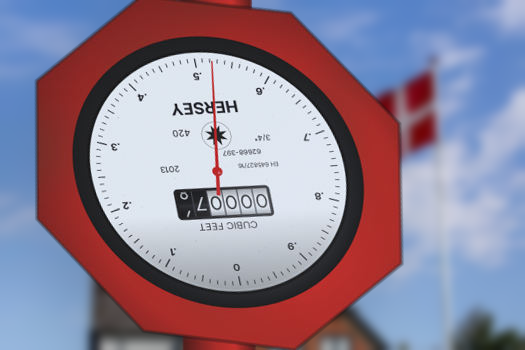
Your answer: 77.52,ft³
